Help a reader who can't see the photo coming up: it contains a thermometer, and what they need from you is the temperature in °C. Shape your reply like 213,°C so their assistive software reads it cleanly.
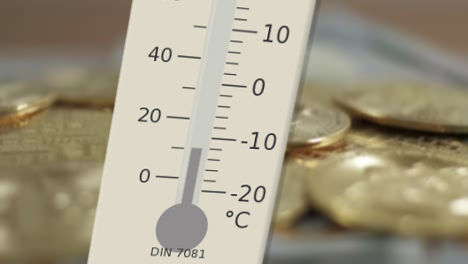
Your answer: -12,°C
